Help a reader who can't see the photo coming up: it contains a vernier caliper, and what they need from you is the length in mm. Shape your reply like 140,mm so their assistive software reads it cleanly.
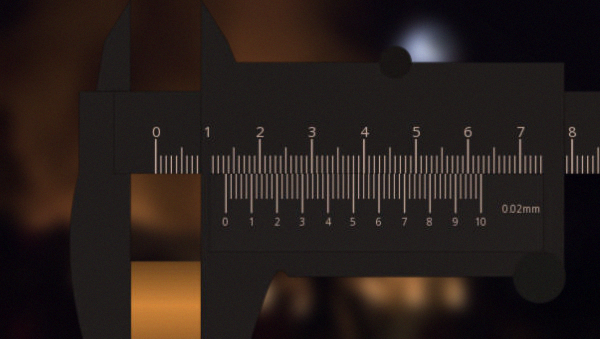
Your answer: 13.5,mm
